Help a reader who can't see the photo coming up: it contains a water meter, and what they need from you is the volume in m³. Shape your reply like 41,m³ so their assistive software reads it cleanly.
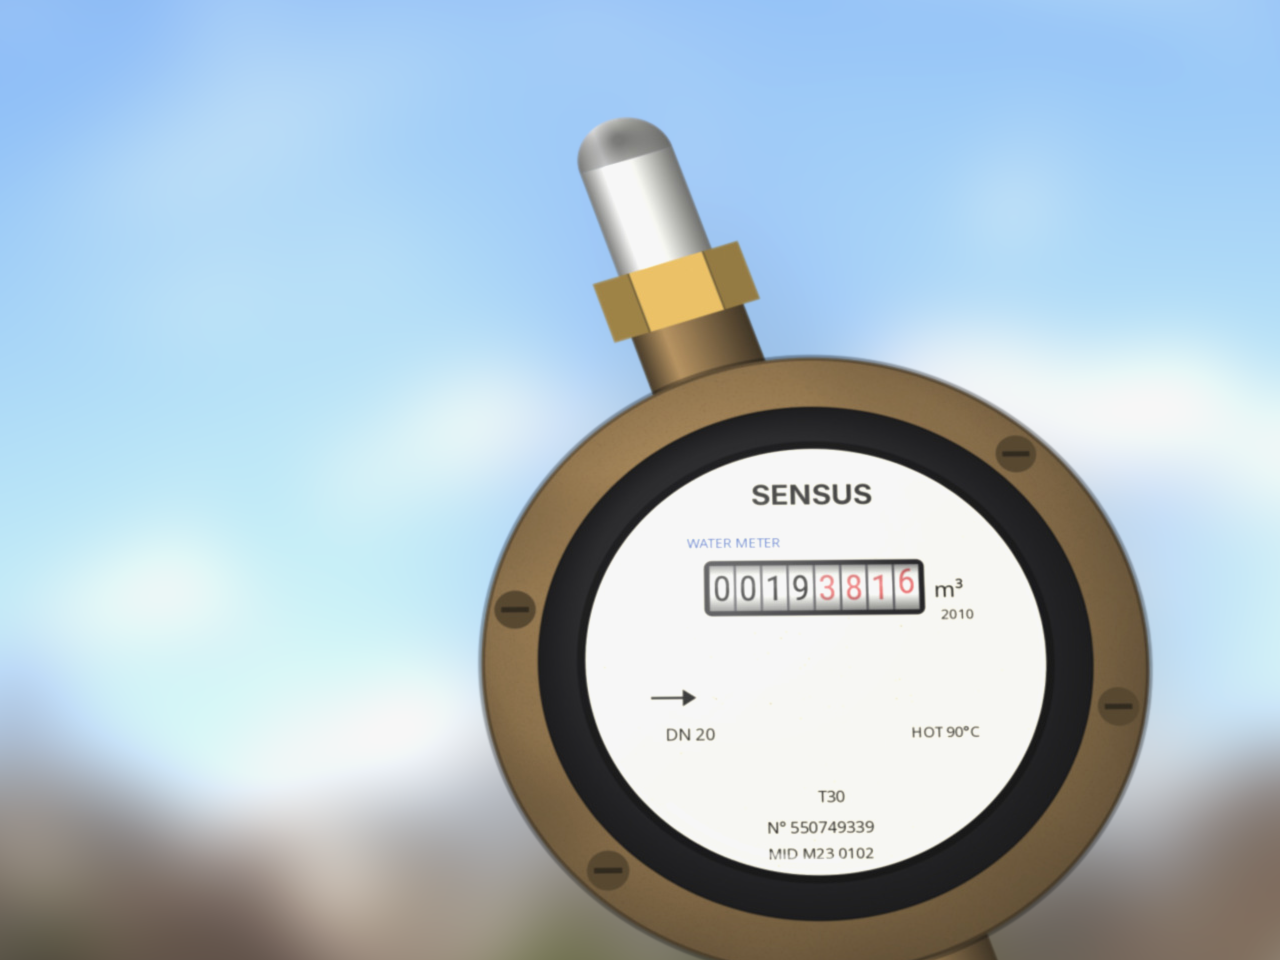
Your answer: 19.3816,m³
